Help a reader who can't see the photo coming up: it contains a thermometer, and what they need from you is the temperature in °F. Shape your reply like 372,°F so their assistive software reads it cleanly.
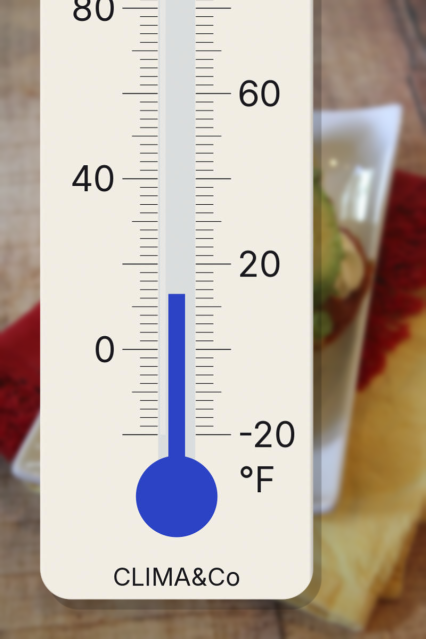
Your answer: 13,°F
